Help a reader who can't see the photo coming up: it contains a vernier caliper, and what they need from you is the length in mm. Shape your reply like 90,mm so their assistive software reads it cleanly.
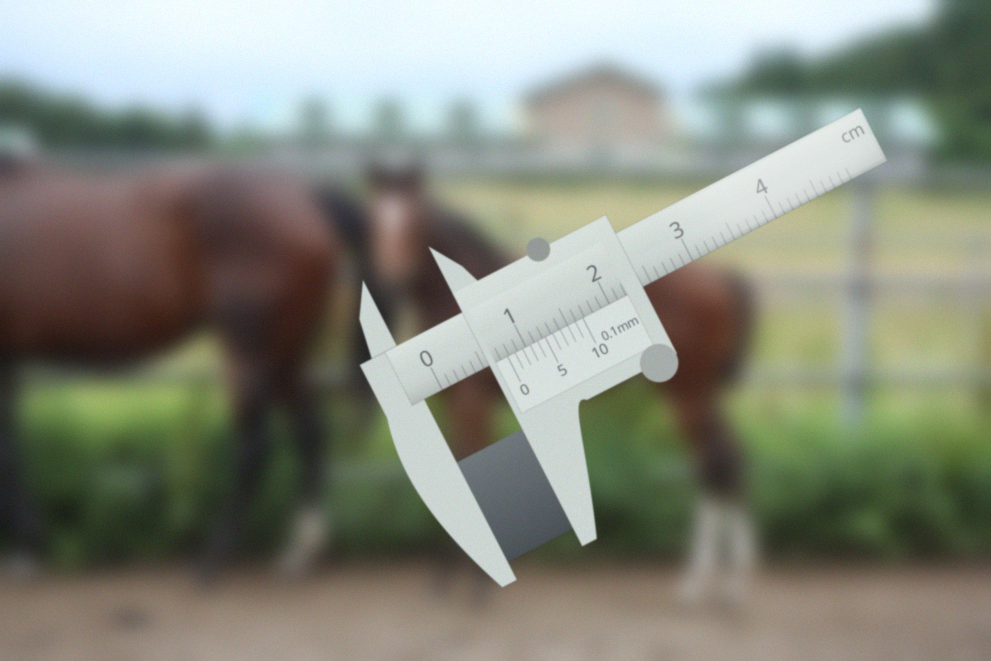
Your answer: 7.8,mm
